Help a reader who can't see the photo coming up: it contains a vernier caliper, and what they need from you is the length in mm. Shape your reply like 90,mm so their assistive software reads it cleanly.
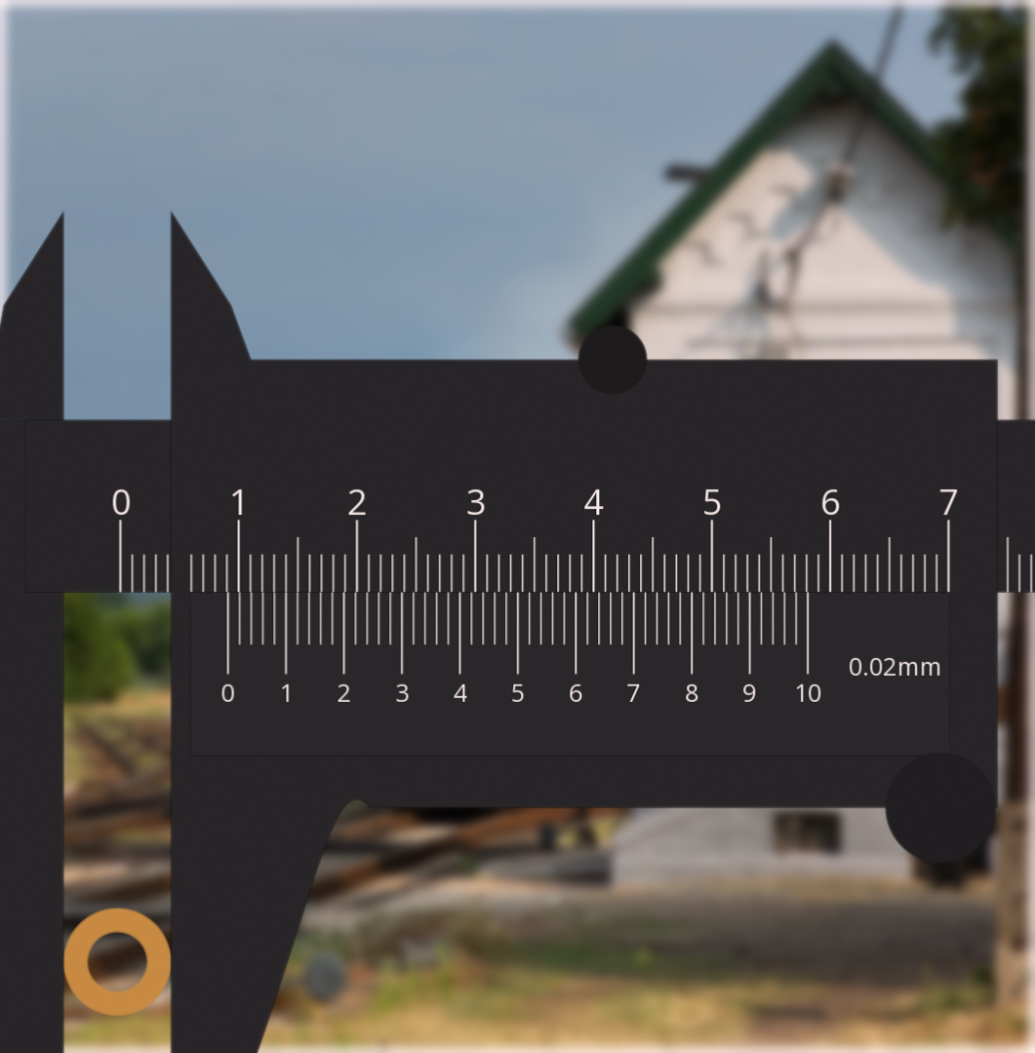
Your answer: 9.1,mm
